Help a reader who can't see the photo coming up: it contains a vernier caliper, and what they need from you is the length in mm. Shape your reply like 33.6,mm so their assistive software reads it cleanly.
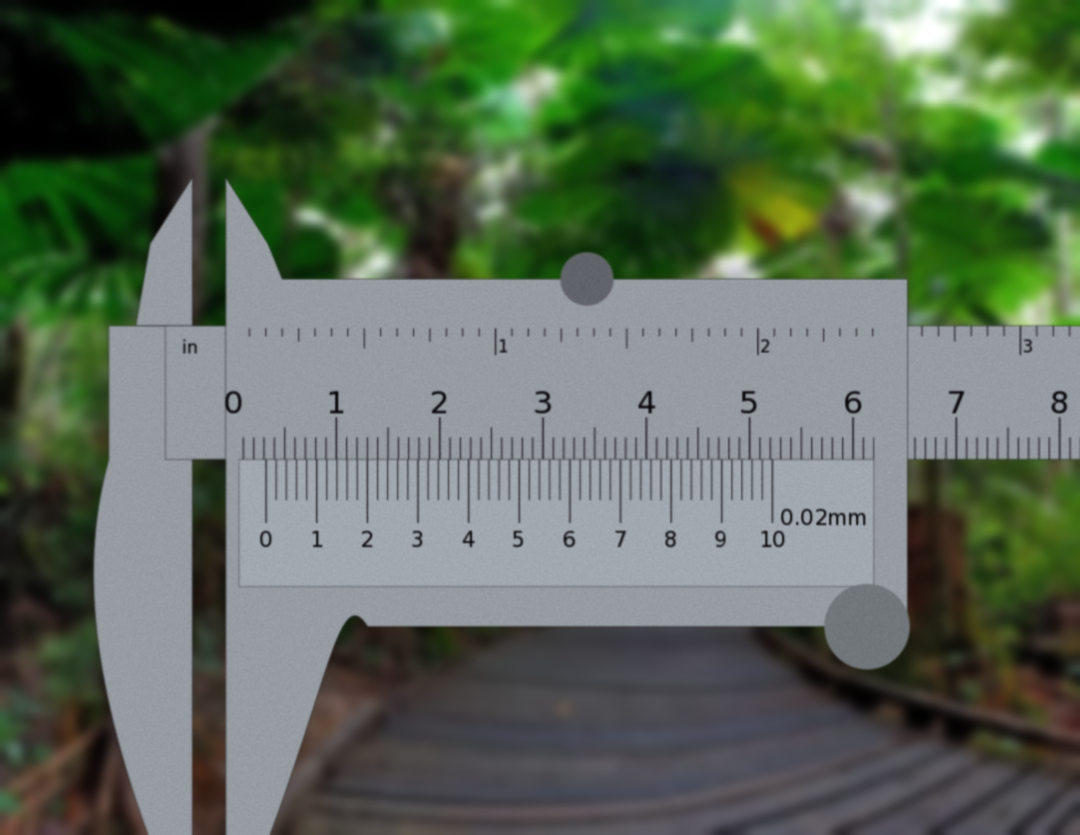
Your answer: 3.2,mm
